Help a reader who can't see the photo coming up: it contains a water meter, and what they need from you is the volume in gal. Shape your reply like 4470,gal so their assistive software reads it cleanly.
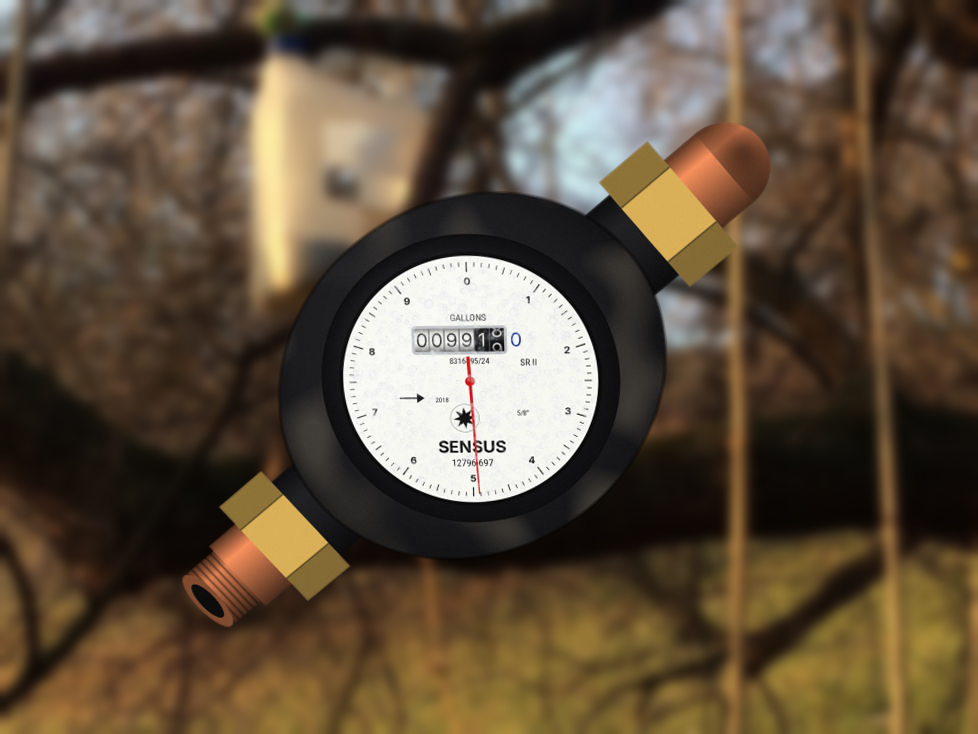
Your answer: 99184.9,gal
